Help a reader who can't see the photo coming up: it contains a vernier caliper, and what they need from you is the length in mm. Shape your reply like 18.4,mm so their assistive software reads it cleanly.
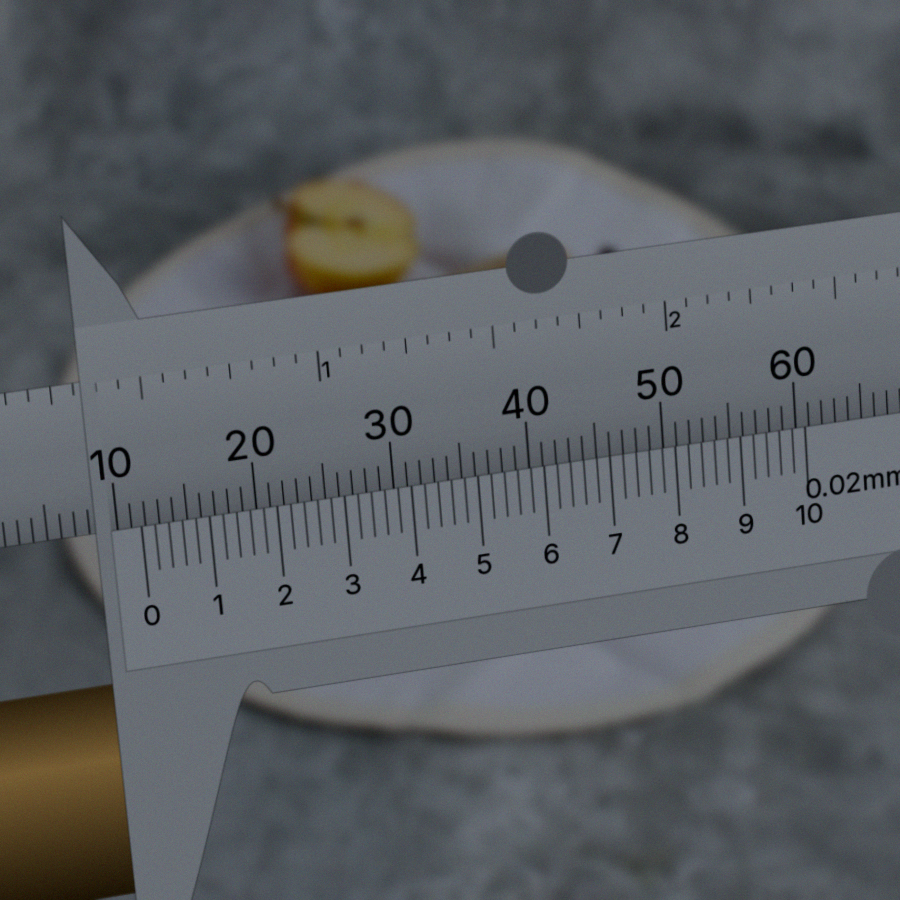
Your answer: 11.7,mm
